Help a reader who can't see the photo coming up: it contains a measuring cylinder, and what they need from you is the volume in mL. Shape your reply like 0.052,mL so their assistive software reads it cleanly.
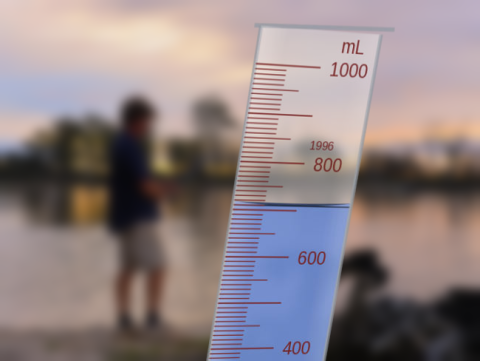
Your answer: 710,mL
